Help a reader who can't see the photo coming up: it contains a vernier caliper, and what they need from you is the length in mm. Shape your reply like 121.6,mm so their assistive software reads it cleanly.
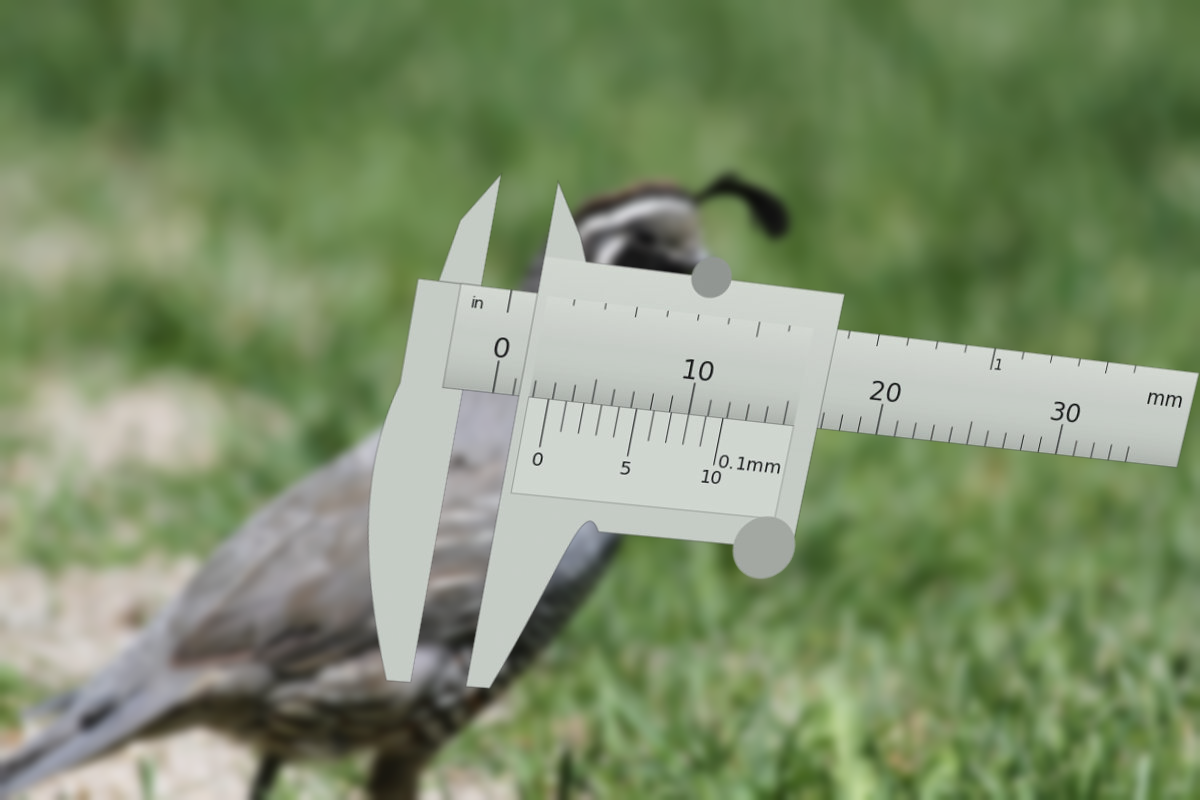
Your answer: 2.8,mm
